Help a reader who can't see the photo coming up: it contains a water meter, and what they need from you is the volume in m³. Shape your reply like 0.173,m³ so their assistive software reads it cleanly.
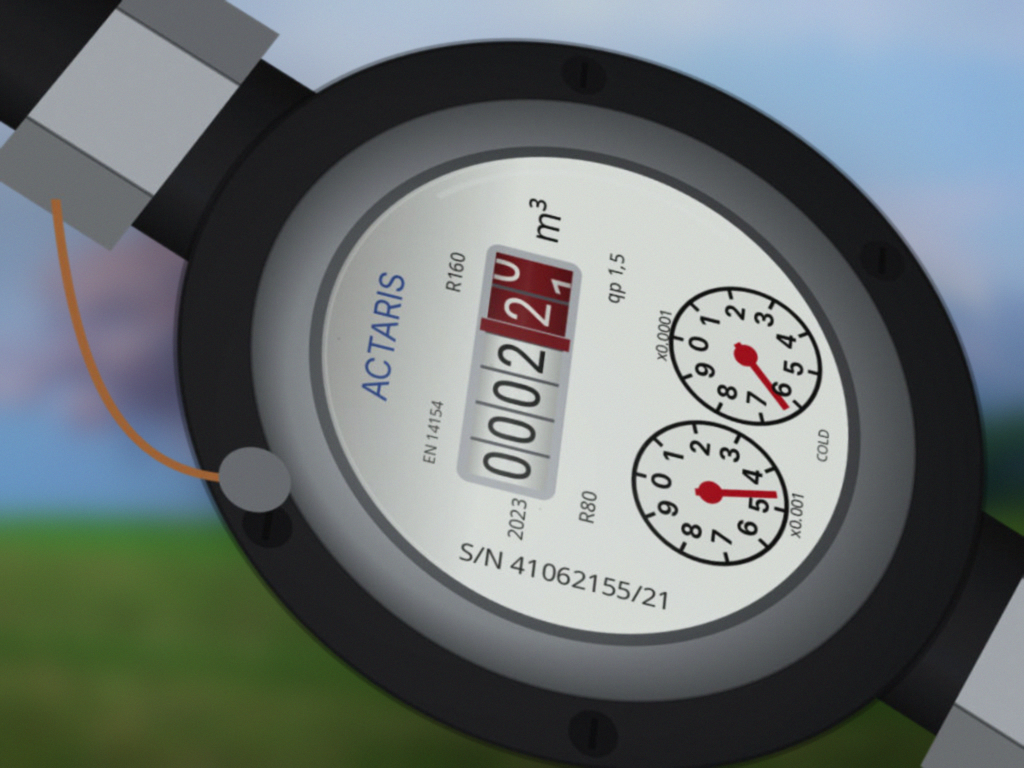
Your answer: 2.2046,m³
